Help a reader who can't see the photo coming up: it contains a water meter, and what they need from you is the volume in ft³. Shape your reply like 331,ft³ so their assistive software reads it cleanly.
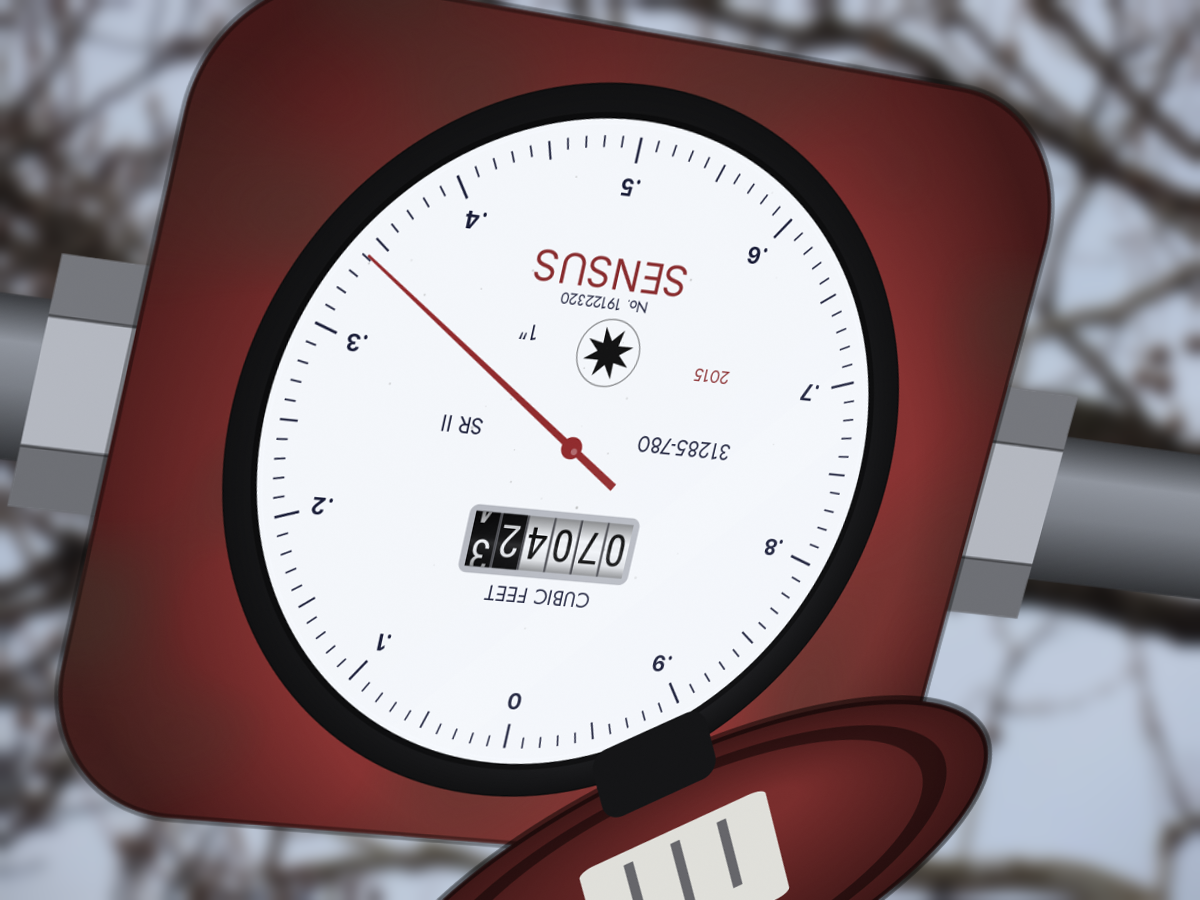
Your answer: 70423.34,ft³
